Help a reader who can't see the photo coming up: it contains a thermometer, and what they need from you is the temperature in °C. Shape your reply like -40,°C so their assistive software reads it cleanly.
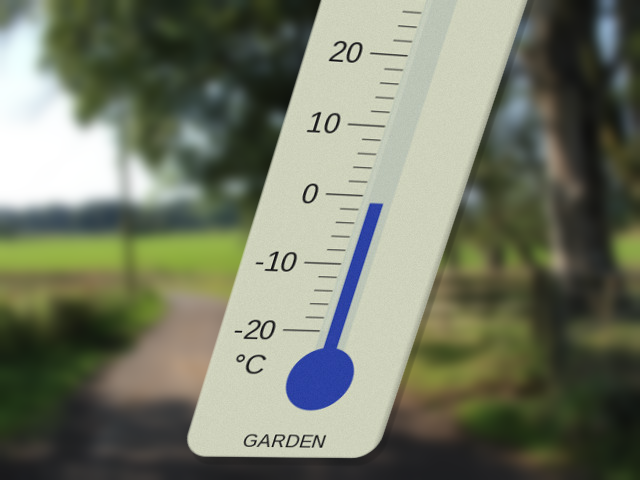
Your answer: -1,°C
